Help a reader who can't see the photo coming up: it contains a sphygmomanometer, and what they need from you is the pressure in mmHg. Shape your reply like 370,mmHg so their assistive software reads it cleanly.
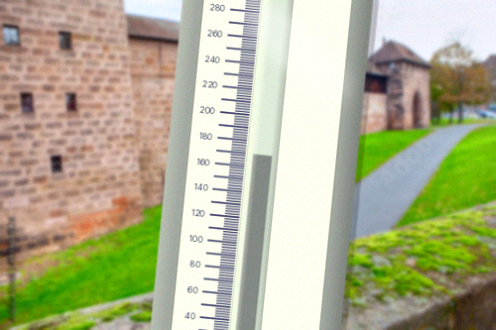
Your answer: 170,mmHg
